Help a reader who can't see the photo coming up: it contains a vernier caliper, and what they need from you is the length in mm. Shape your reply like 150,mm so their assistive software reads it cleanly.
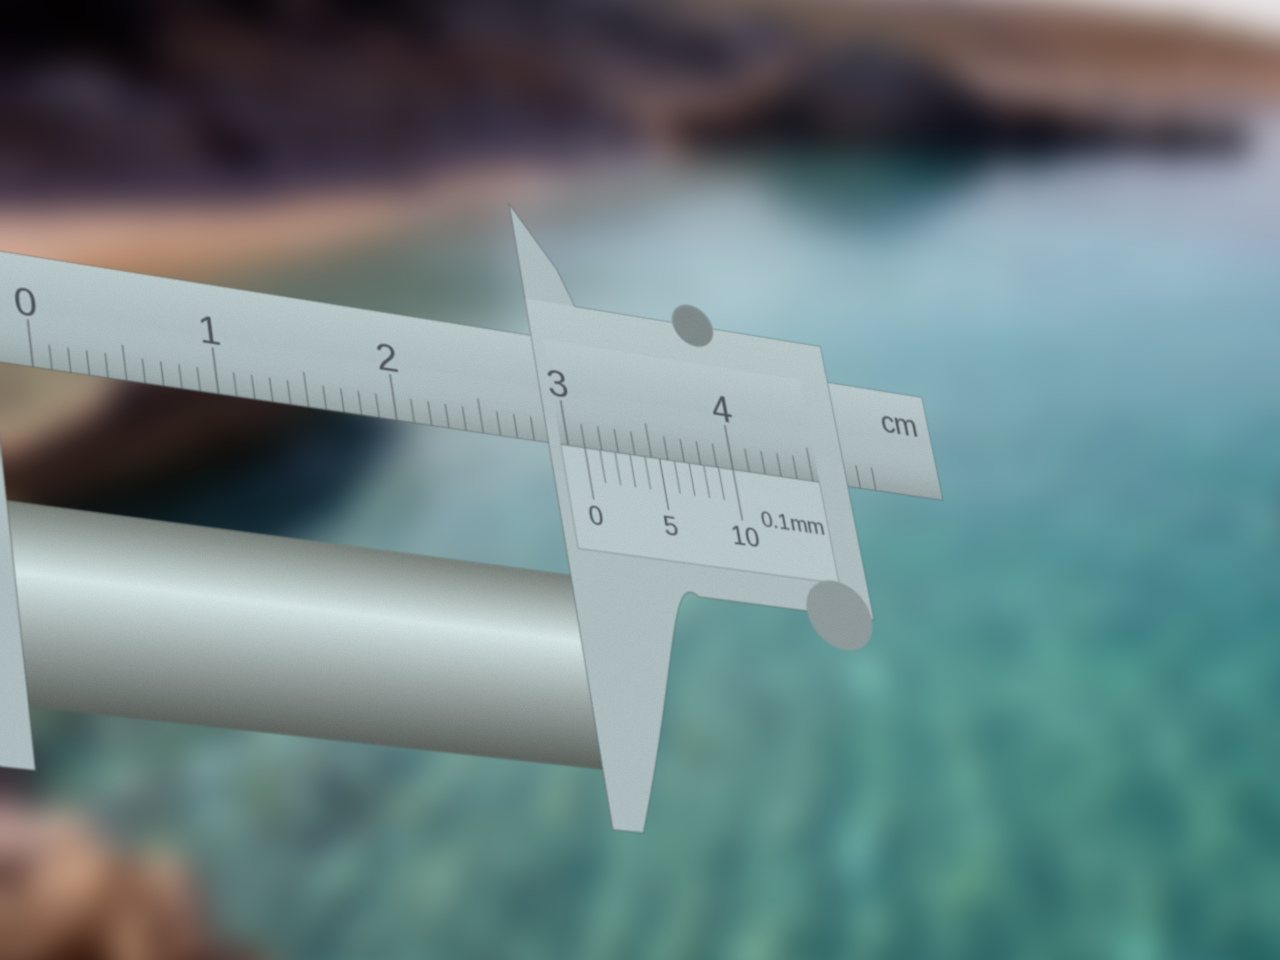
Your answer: 31.0,mm
